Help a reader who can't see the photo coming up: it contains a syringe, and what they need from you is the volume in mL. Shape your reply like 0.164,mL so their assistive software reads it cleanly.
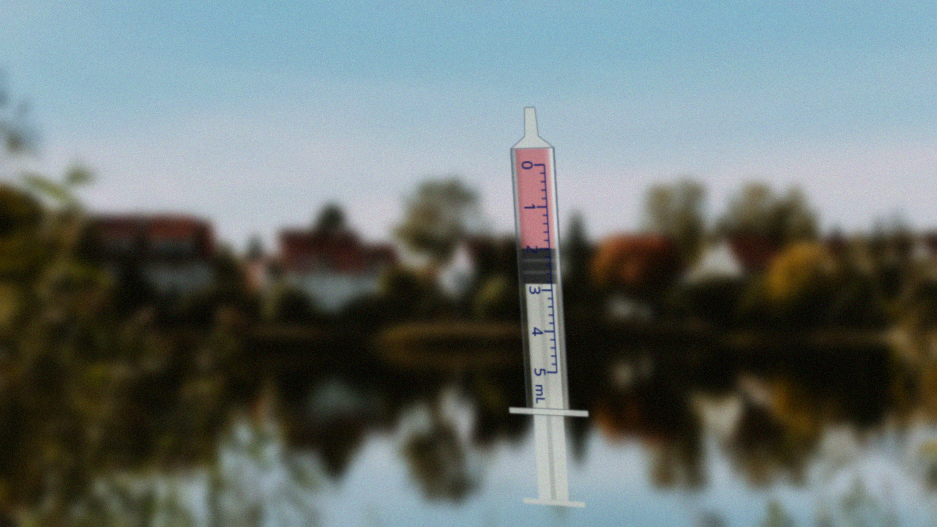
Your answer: 2,mL
